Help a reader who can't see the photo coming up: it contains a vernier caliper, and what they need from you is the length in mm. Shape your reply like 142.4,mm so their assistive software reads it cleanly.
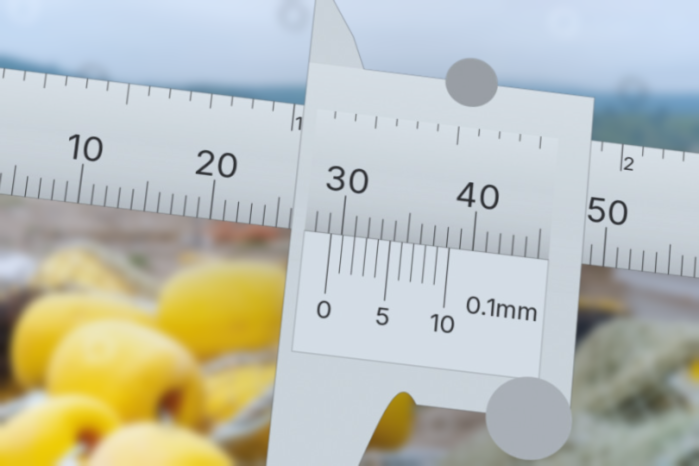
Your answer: 29.2,mm
